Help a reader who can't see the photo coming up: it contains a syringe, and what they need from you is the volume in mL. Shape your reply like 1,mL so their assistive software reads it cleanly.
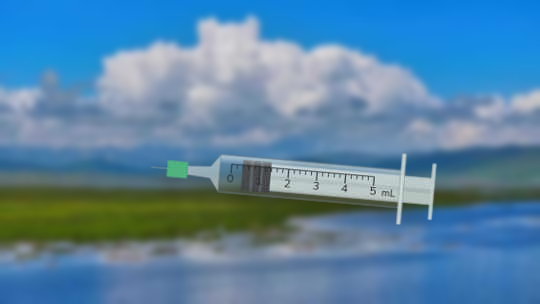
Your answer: 0.4,mL
